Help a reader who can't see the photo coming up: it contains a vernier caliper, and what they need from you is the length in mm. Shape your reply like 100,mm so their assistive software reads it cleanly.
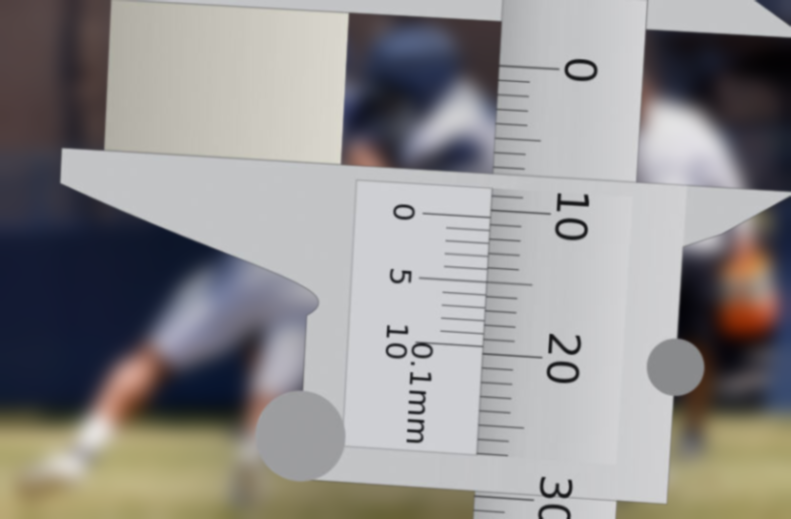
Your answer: 10.5,mm
